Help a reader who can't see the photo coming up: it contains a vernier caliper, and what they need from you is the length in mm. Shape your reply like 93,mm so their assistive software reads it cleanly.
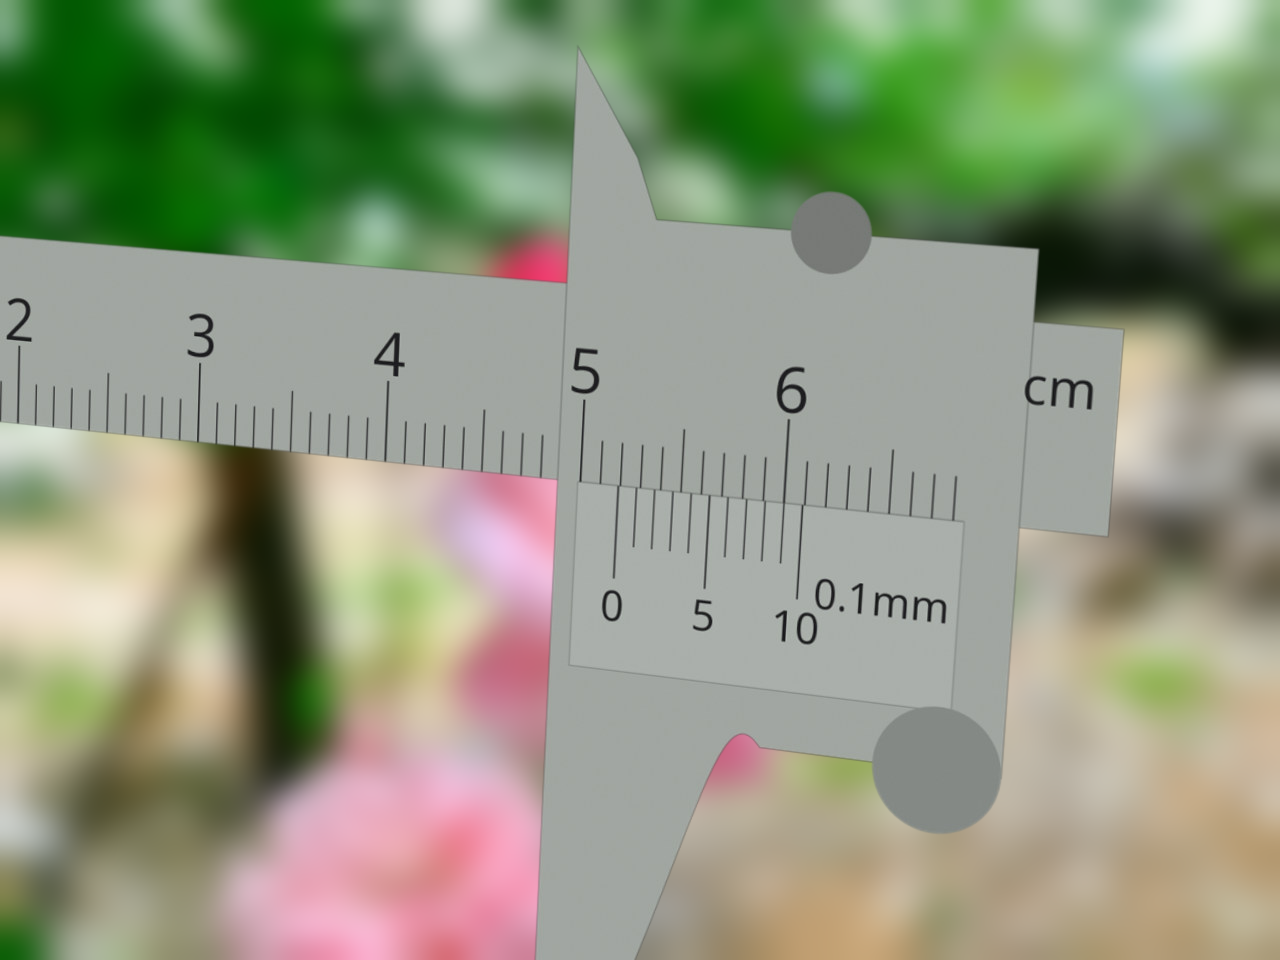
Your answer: 51.9,mm
